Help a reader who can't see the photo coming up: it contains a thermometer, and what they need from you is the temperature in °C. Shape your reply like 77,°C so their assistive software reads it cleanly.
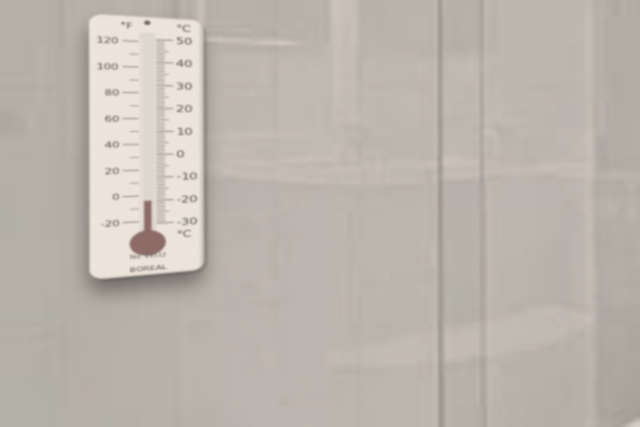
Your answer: -20,°C
